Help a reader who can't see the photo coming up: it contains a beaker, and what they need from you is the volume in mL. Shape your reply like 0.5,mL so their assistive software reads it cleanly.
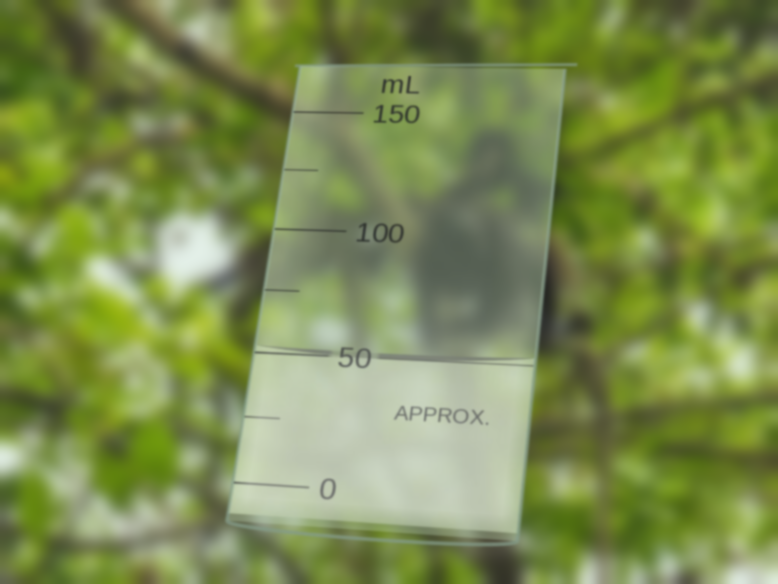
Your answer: 50,mL
